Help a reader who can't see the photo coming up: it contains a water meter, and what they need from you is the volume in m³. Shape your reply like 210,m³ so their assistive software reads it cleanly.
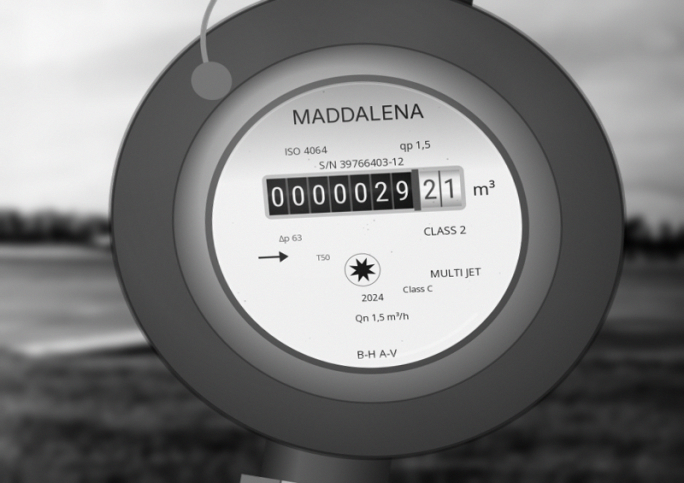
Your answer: 29.21,m³
